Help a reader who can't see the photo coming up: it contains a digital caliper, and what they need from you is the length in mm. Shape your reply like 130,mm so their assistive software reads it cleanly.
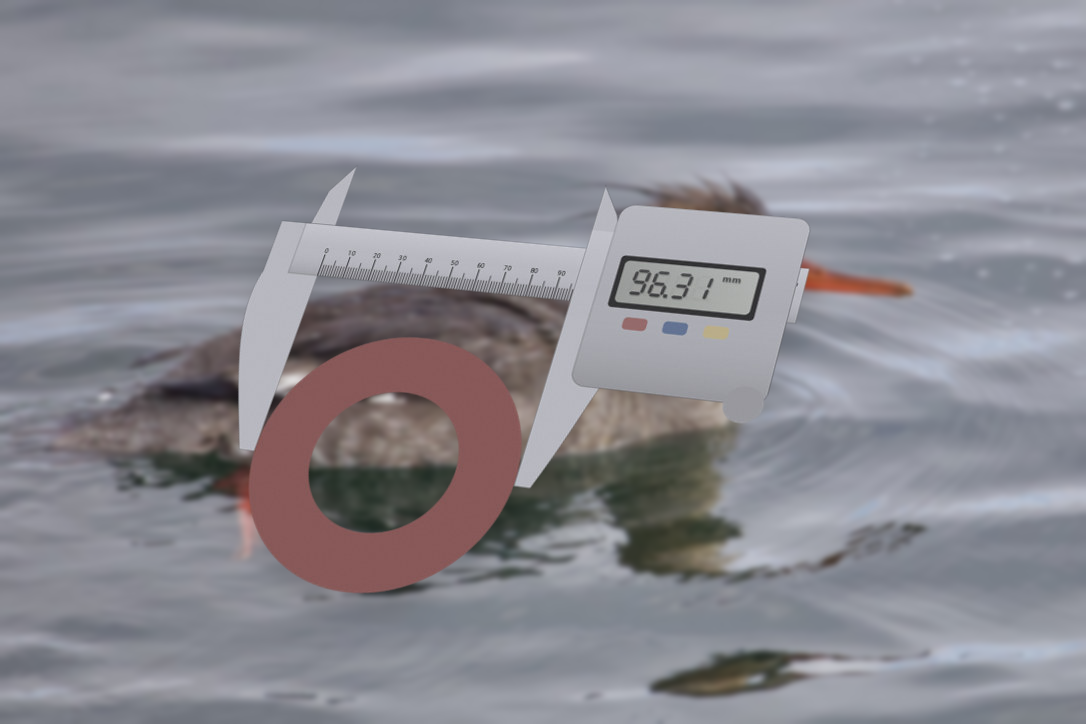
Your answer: 96.31,mm
